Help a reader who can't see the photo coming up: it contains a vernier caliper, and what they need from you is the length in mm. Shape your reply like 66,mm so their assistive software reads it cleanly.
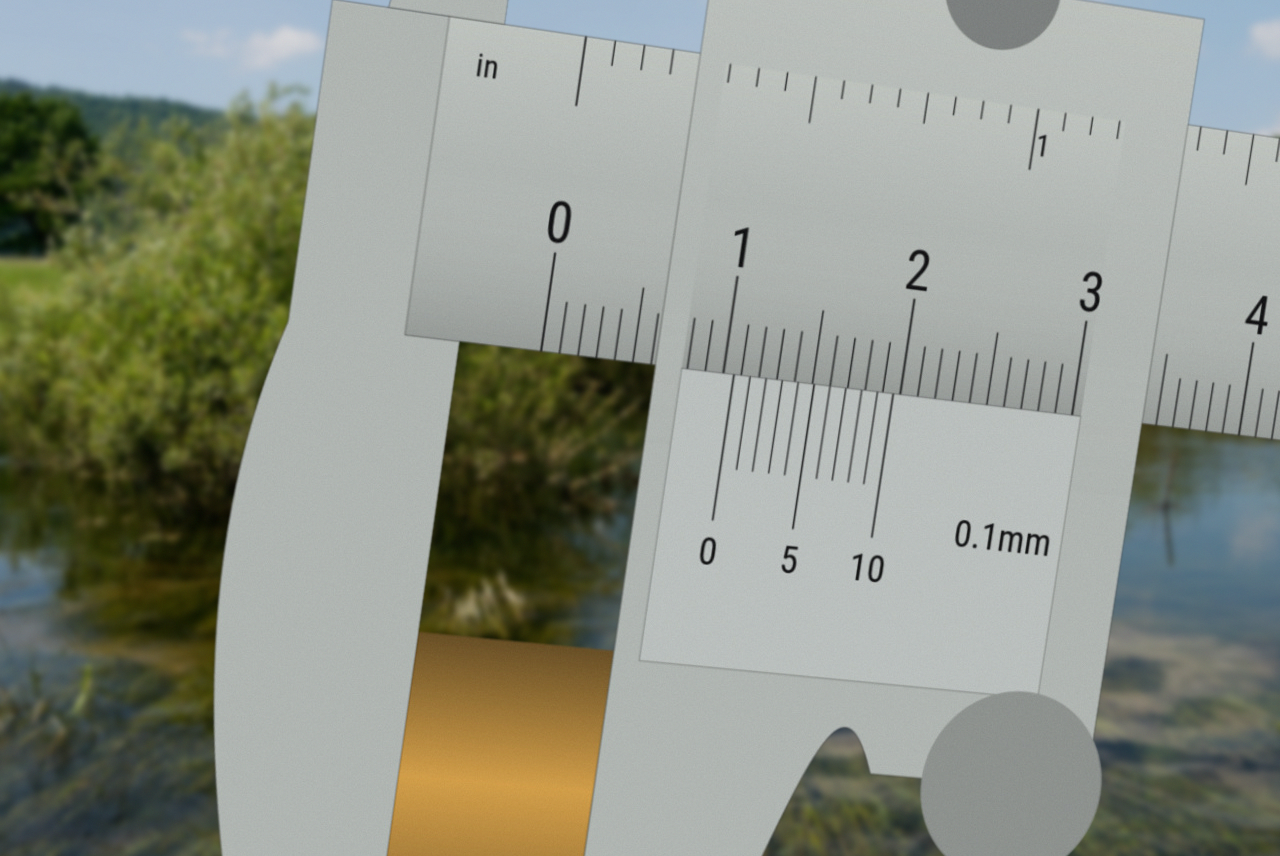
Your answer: 10.6,mm
